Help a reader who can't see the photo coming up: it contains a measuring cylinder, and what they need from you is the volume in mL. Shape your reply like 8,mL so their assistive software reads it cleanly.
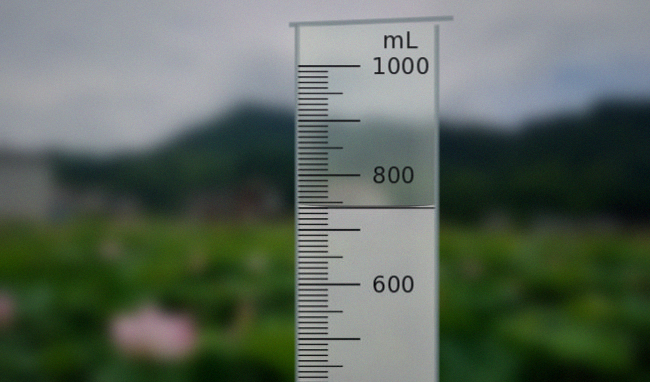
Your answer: 740,mL
